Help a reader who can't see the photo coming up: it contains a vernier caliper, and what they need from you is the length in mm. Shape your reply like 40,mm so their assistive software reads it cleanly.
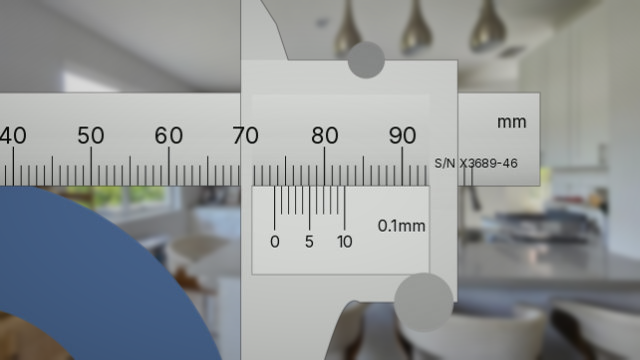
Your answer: 73.6,mm
